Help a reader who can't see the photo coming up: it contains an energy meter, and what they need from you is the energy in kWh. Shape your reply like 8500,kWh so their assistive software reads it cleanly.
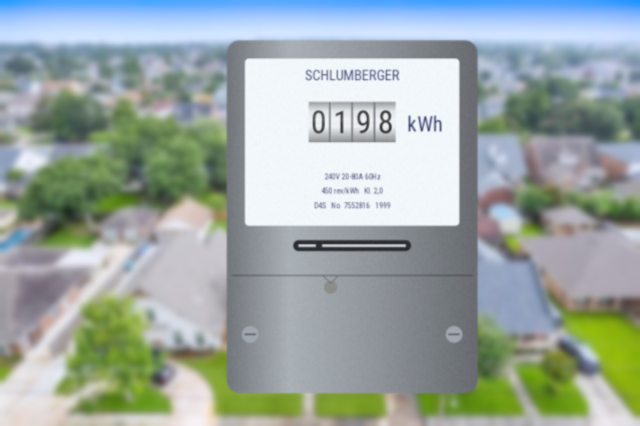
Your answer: 198,kWh
